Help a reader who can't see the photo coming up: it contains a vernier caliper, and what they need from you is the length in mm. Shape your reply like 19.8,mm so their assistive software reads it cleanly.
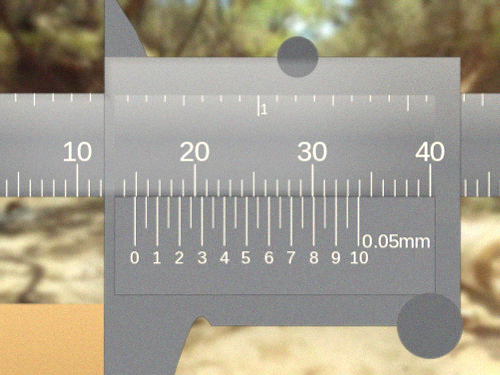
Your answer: 14.9,mm
